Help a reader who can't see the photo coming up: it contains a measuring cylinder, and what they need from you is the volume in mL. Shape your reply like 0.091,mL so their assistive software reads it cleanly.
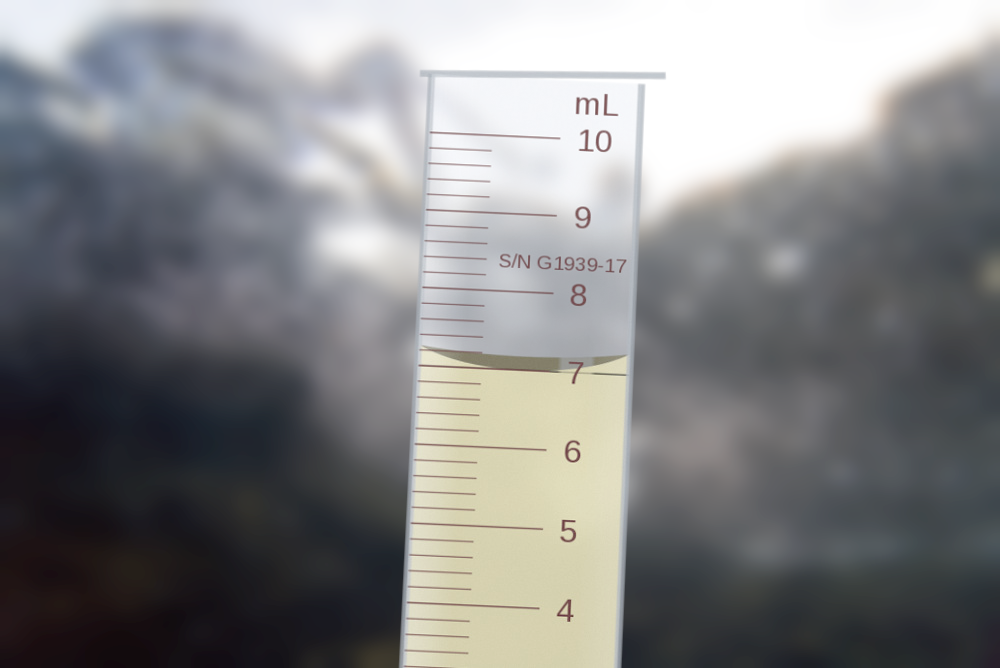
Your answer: 7,mL
